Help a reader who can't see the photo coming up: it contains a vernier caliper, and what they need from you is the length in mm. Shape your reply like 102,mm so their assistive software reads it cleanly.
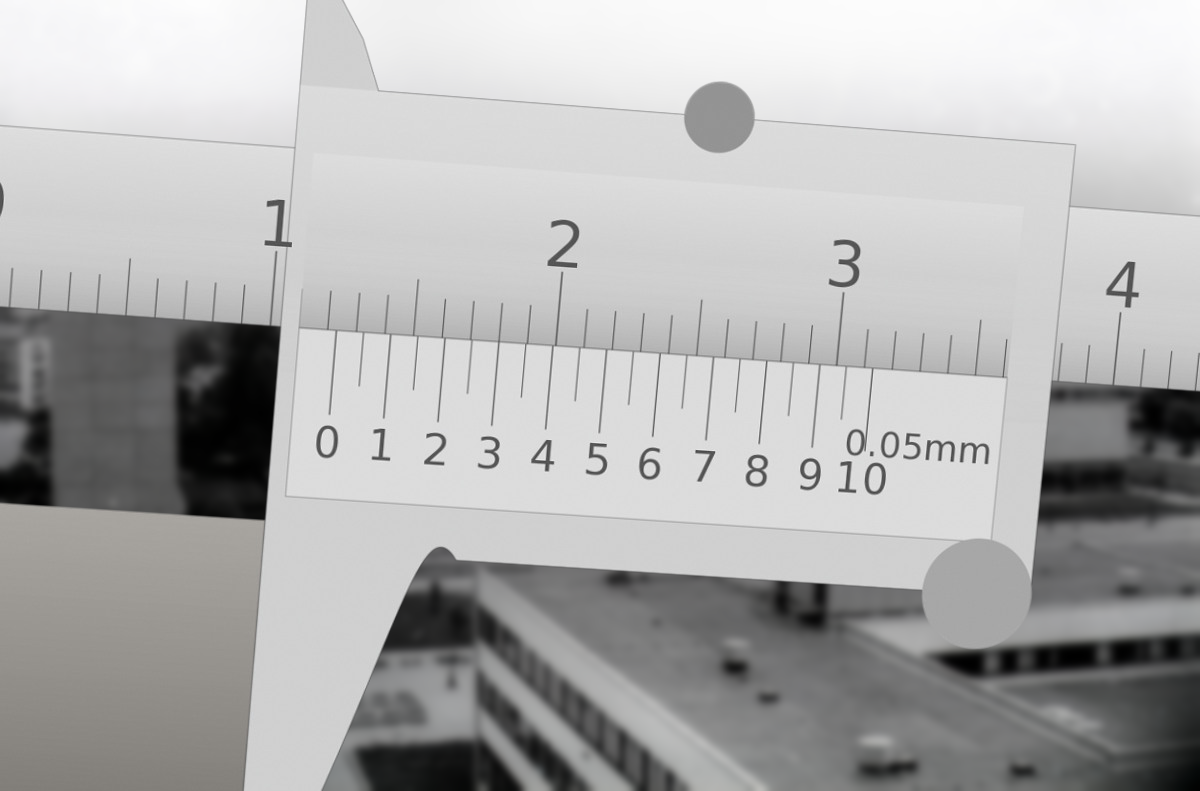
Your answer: 12.30,mm
